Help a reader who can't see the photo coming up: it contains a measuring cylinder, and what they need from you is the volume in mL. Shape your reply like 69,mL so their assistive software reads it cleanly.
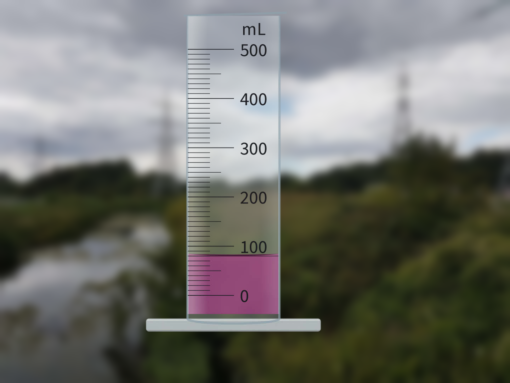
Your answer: 80,mL
